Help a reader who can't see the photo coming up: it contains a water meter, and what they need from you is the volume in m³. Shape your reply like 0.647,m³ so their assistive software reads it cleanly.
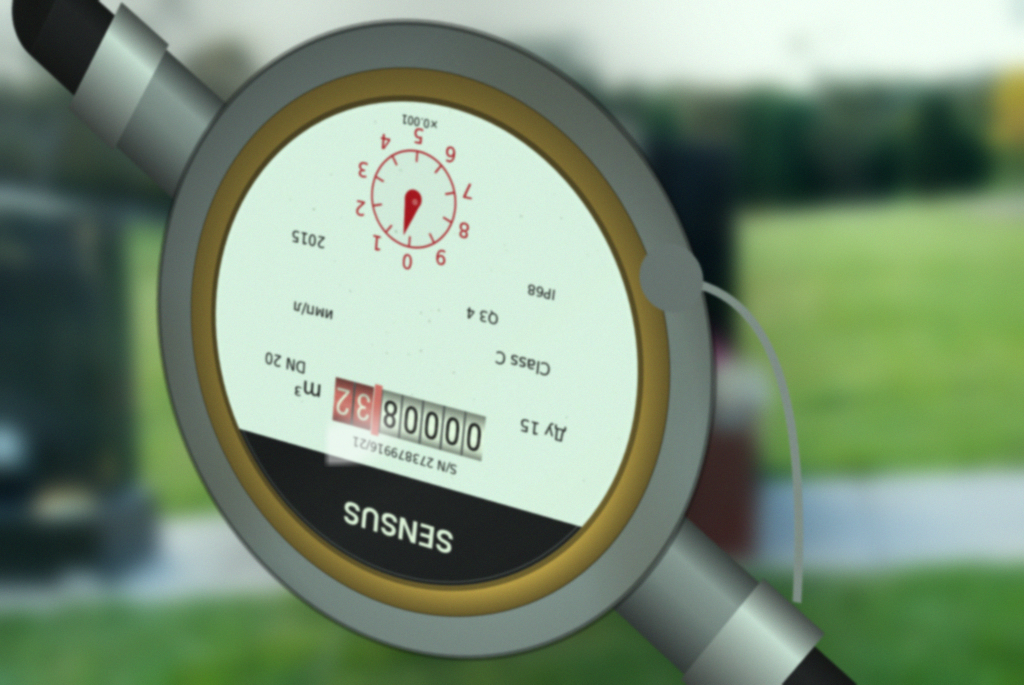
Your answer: 8.320,m³
